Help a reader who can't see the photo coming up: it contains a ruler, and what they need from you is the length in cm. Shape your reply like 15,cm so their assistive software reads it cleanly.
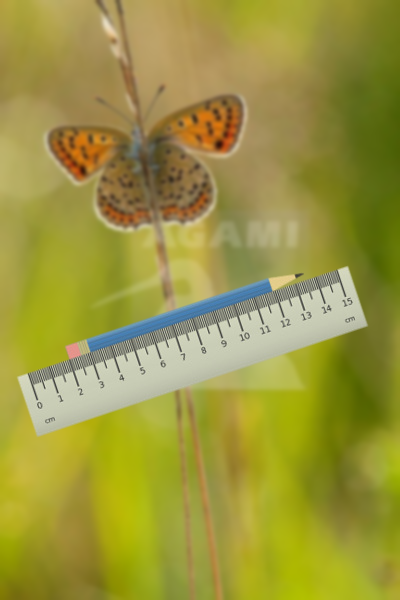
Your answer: 11.5,cm
